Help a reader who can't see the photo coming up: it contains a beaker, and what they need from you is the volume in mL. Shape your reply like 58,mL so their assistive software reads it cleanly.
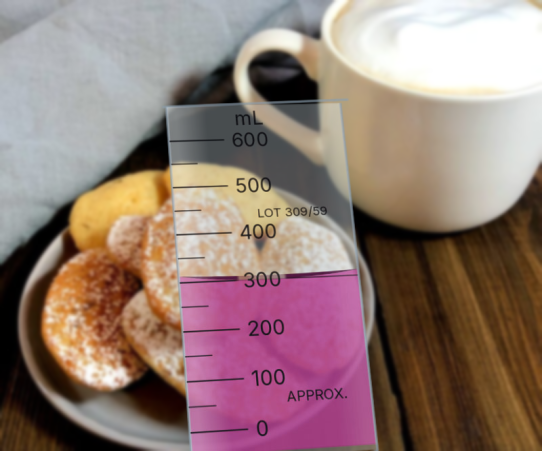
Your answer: 300,mL
